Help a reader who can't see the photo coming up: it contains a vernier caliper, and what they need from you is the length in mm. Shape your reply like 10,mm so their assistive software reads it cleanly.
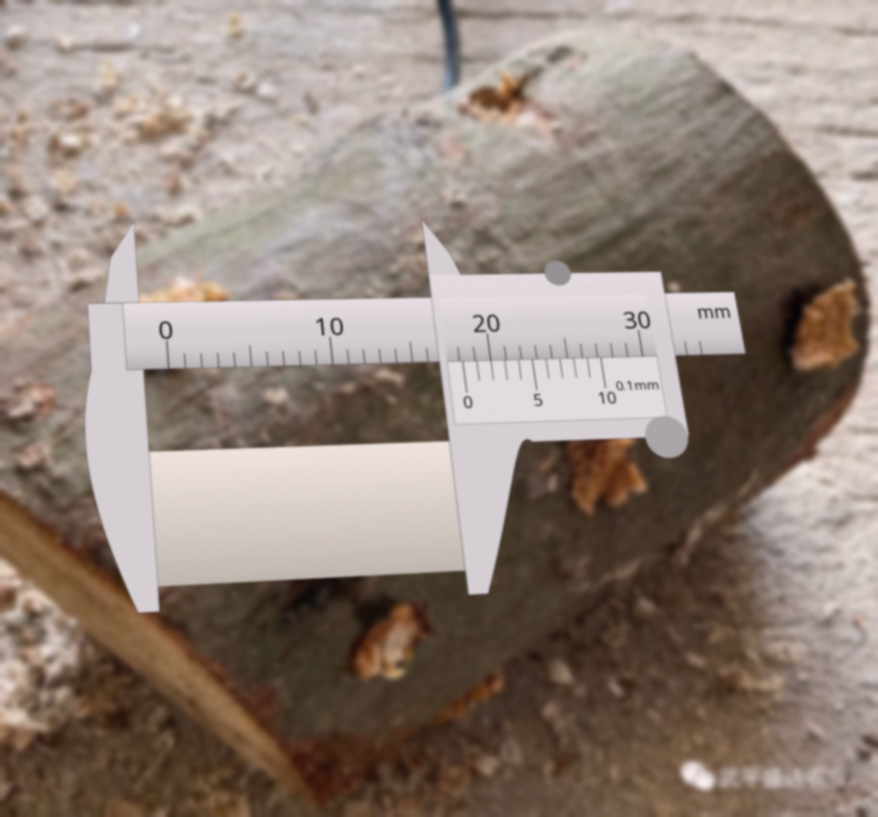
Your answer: 18.2,mm
